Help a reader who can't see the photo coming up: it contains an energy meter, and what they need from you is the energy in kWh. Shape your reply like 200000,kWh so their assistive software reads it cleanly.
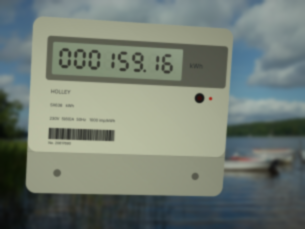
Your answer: 159.16,kWh
